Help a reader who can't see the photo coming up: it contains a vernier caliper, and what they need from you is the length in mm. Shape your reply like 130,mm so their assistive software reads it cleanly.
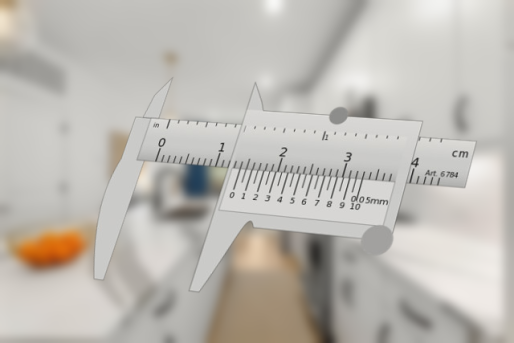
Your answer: 14.0,mm
